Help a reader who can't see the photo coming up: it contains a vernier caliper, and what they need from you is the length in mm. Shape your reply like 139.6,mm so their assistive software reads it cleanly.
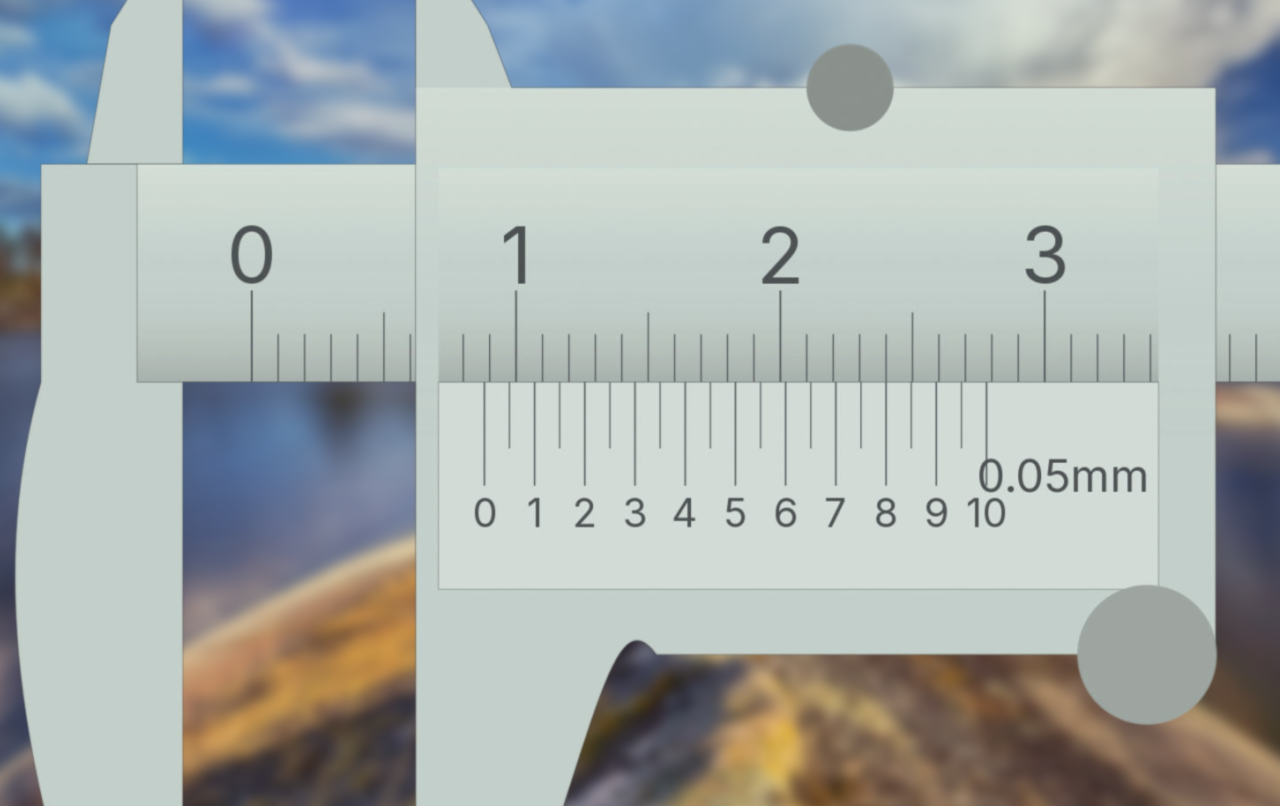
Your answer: 8.8,mm
